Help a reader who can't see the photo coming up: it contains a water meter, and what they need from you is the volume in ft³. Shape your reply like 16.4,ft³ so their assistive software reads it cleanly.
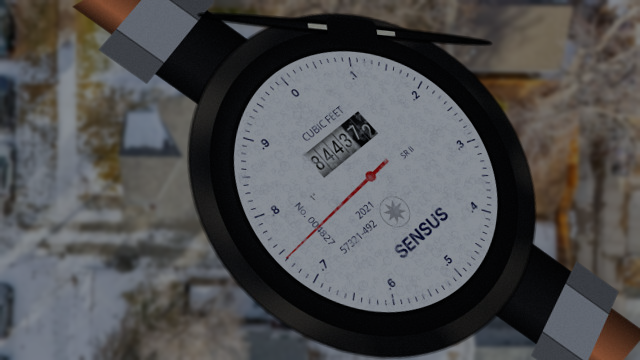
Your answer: 844371.74,ft³
